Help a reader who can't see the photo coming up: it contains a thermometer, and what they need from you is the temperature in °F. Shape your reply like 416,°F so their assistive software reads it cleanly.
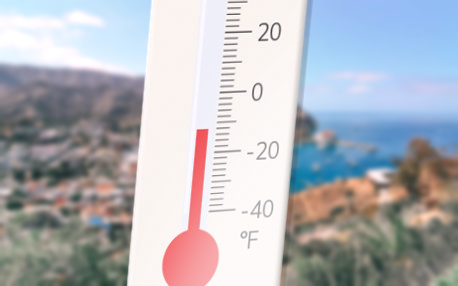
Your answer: -12,°F
